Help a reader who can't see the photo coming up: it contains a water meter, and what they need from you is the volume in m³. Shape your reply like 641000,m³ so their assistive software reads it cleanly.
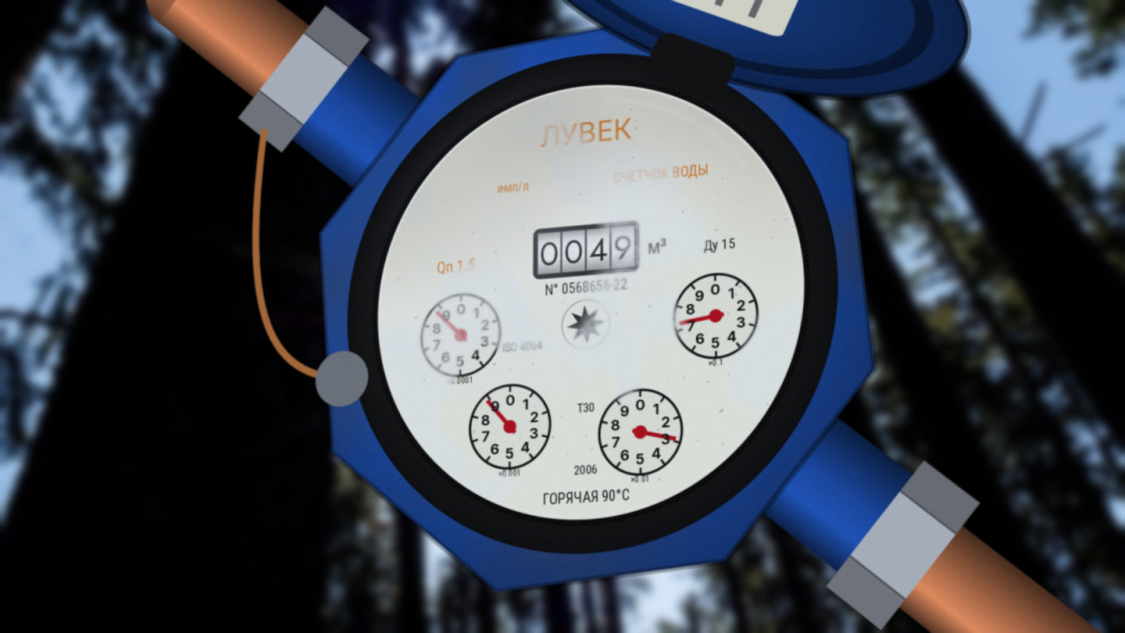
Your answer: 49.7288,m³
